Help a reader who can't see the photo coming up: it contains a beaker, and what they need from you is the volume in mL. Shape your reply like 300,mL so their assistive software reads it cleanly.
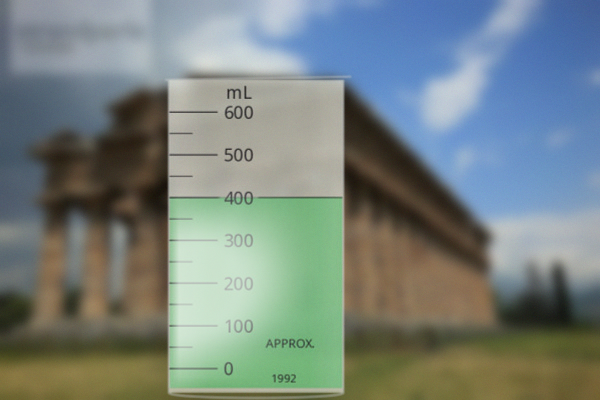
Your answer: 400,mL
